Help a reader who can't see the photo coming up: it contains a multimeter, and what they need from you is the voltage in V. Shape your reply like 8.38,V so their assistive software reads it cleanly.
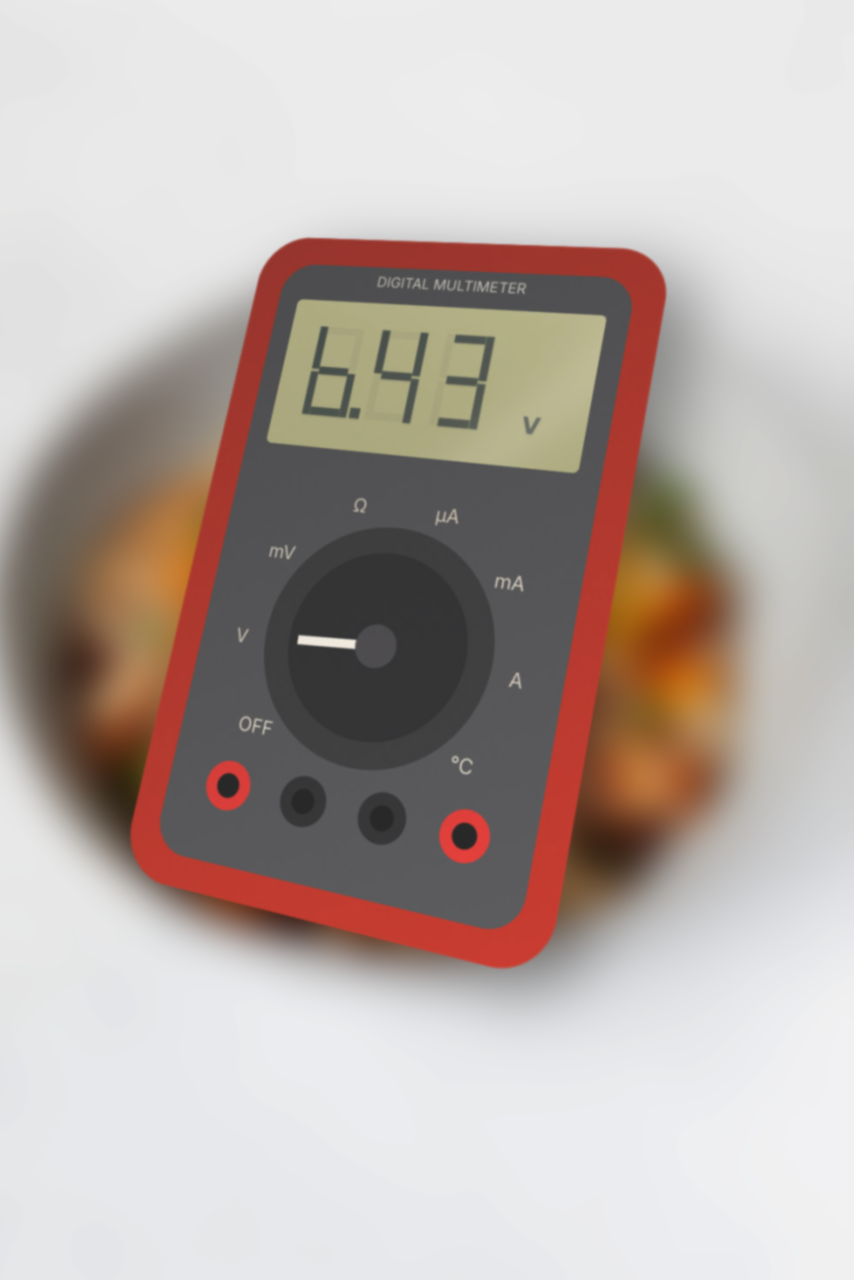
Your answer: 6.43,V
